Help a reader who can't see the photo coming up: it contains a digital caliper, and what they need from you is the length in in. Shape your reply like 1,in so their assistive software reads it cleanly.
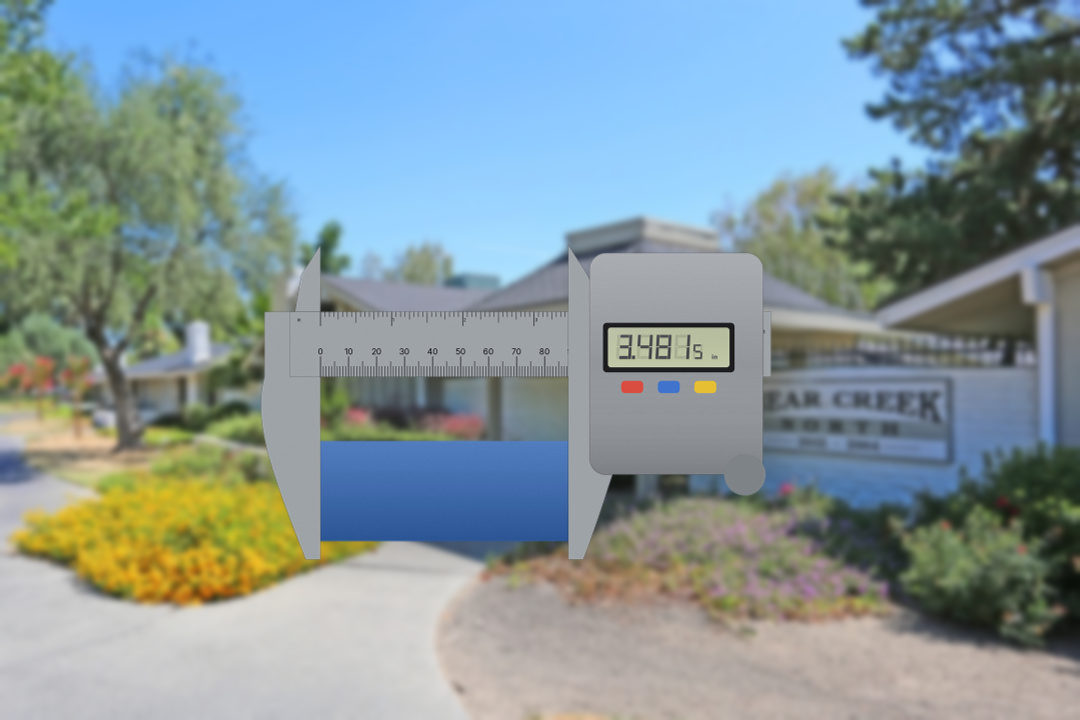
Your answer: 3.4815,in
